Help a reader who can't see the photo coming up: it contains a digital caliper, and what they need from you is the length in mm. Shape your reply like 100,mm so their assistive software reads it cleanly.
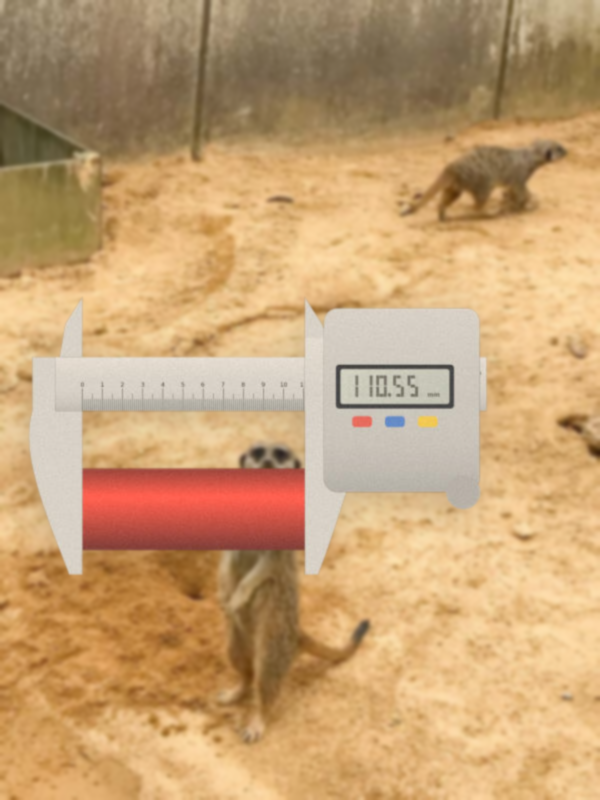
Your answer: 110.55,mm
